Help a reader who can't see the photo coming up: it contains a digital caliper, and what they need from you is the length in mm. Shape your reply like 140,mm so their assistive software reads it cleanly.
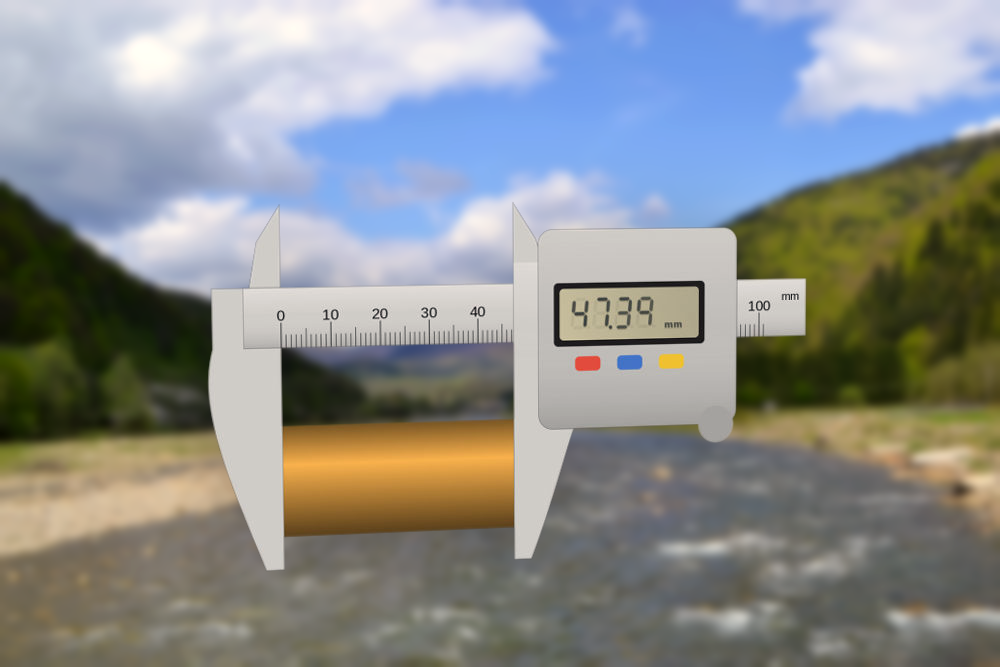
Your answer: 47.39,mm
